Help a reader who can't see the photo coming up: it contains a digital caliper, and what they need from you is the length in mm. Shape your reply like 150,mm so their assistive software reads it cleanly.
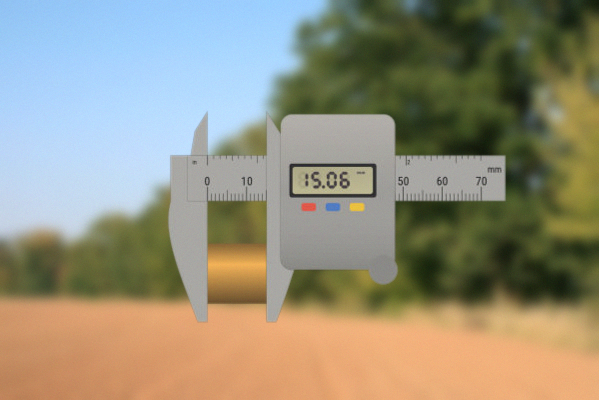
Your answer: 15.06,mm
